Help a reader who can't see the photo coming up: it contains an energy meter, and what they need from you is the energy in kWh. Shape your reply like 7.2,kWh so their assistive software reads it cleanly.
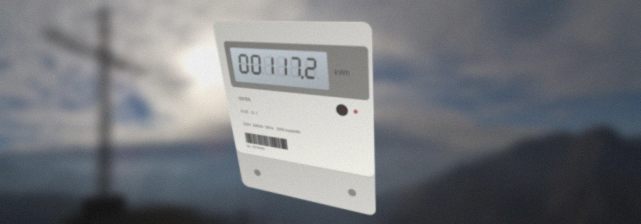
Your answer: 117.2,kWh
